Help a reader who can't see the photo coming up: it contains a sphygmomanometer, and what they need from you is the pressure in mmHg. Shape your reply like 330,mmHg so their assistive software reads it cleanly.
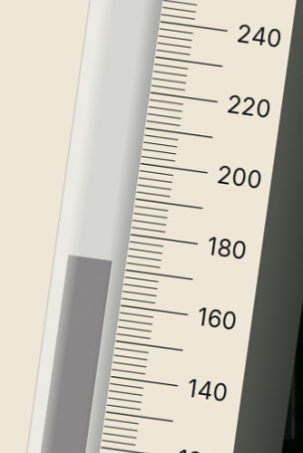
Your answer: 172,mmHg
